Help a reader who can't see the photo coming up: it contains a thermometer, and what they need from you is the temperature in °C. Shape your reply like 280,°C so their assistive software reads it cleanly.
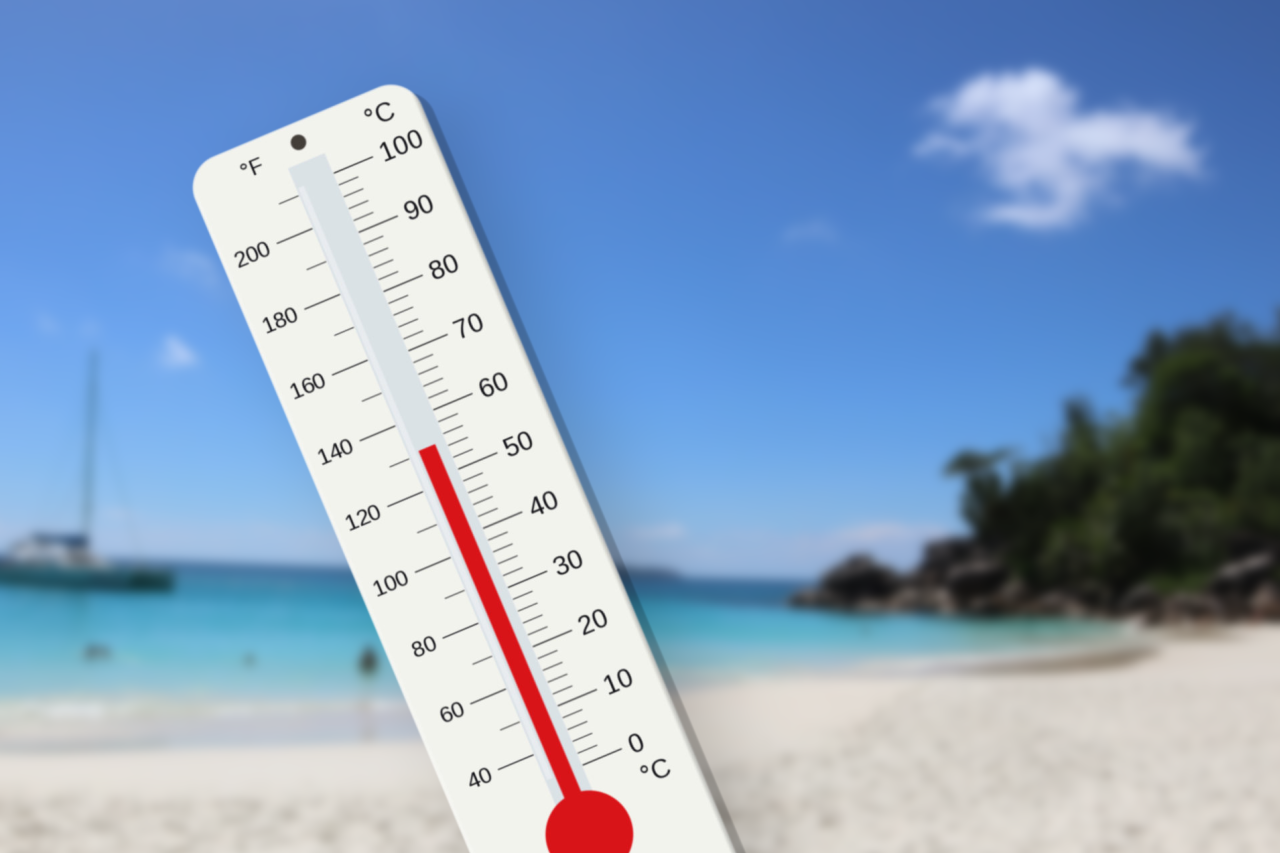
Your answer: 55,°C
